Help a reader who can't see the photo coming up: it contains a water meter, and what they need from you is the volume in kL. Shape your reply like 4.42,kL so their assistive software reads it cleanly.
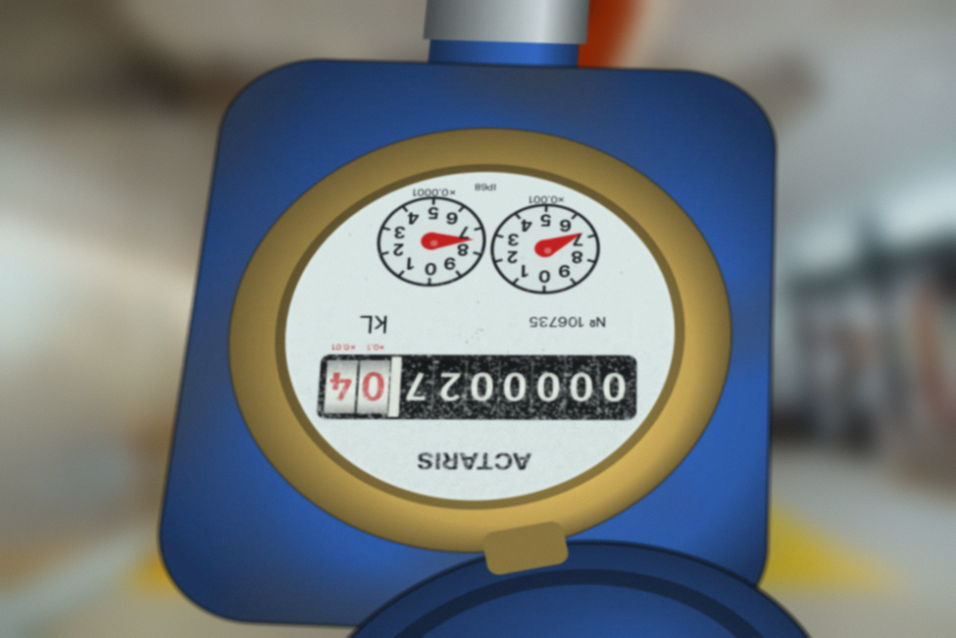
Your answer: 27.0467,kL
